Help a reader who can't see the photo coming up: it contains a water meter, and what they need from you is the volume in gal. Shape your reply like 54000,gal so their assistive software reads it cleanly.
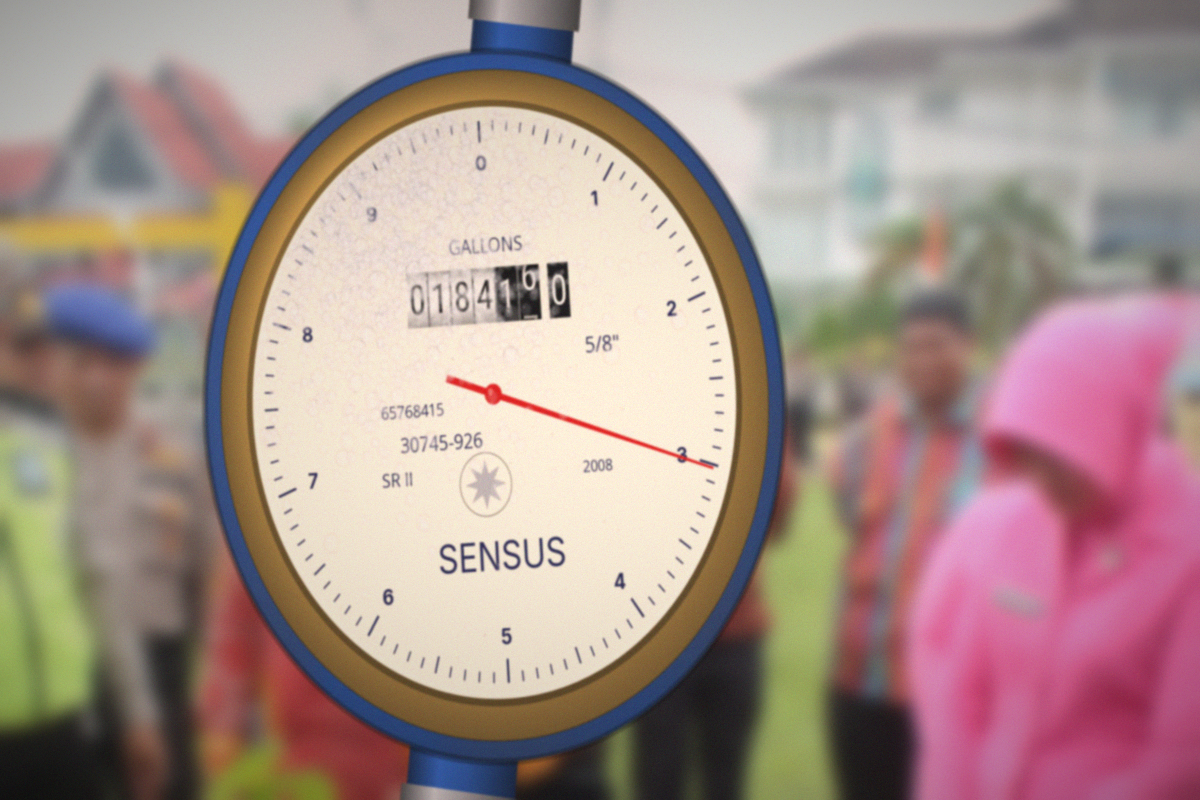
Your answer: 184163.0,gal
